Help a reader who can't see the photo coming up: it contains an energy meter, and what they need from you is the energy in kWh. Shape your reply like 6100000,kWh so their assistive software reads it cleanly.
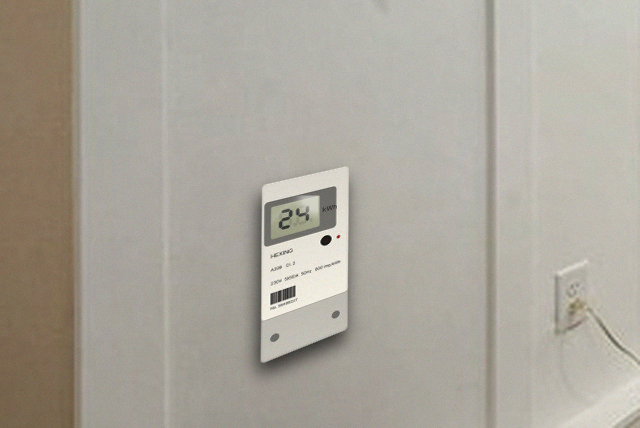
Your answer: 24,kWh
